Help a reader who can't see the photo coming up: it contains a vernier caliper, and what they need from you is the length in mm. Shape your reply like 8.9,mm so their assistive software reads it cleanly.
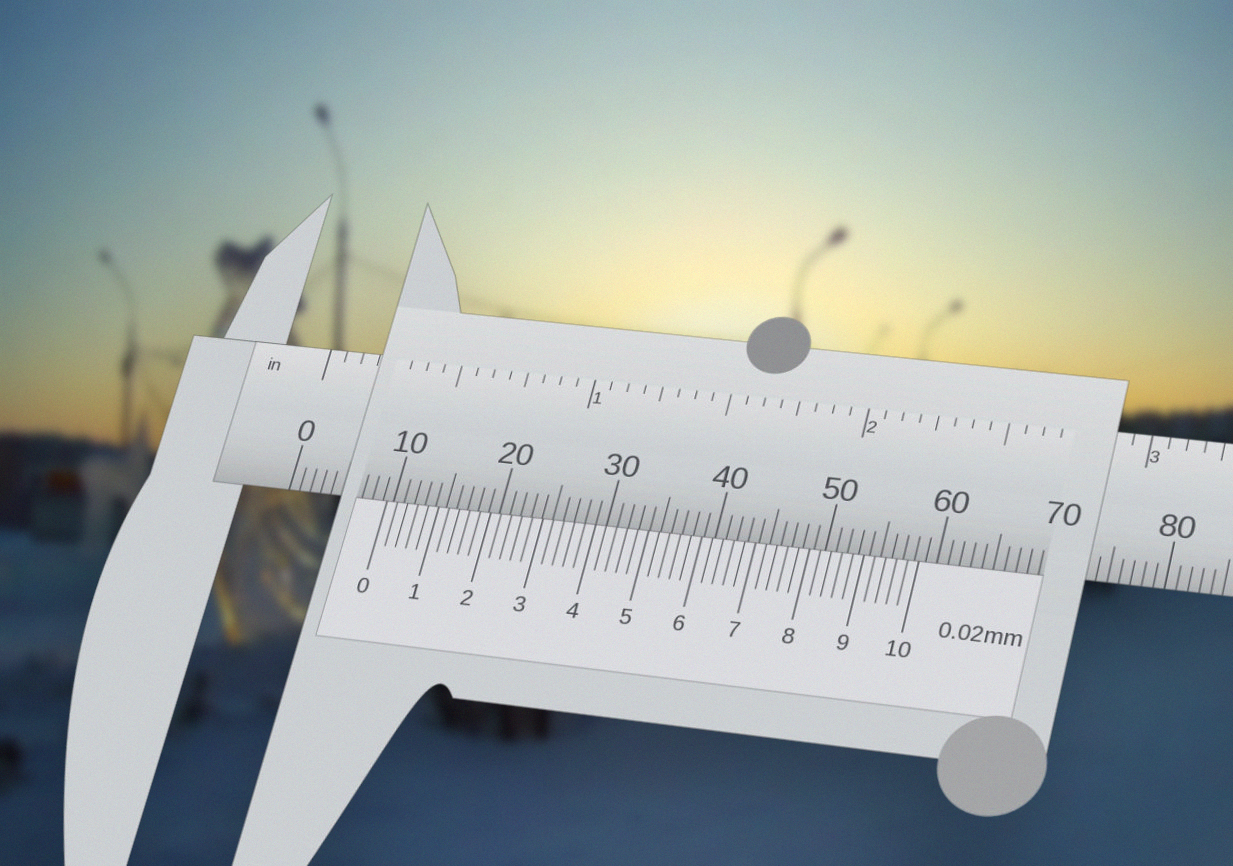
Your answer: 9.4,mm
